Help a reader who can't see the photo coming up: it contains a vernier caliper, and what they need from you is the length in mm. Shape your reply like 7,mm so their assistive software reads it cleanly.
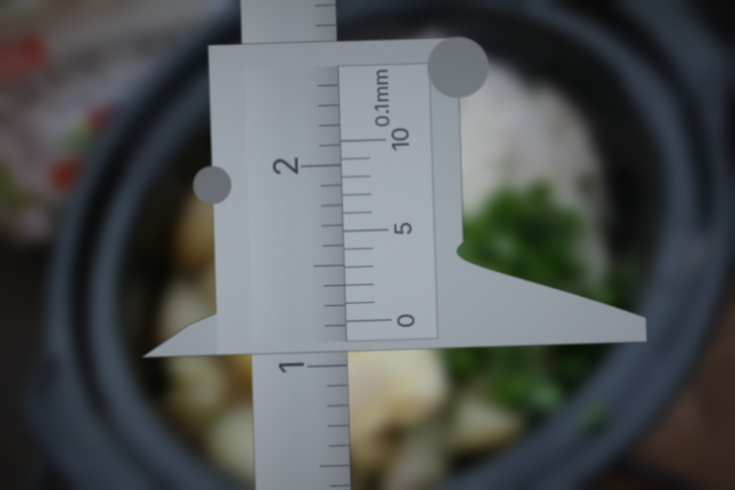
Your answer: 12.2,mm
